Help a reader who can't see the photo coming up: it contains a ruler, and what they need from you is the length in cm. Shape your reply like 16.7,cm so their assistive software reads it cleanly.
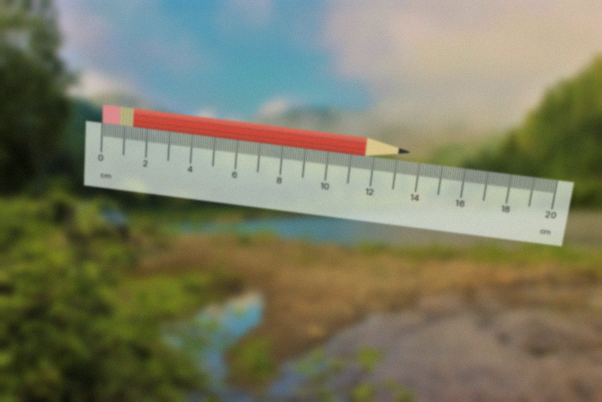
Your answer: 13.5,cm
